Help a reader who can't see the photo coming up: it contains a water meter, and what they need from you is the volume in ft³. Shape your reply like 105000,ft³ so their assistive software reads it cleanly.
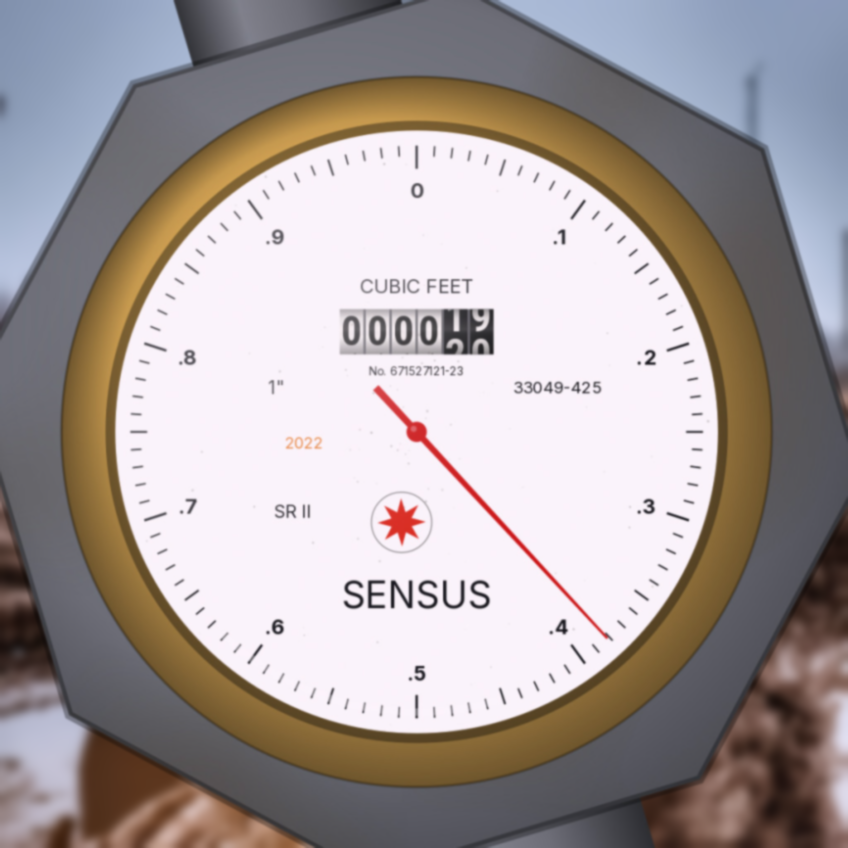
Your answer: 19.38,ft³
